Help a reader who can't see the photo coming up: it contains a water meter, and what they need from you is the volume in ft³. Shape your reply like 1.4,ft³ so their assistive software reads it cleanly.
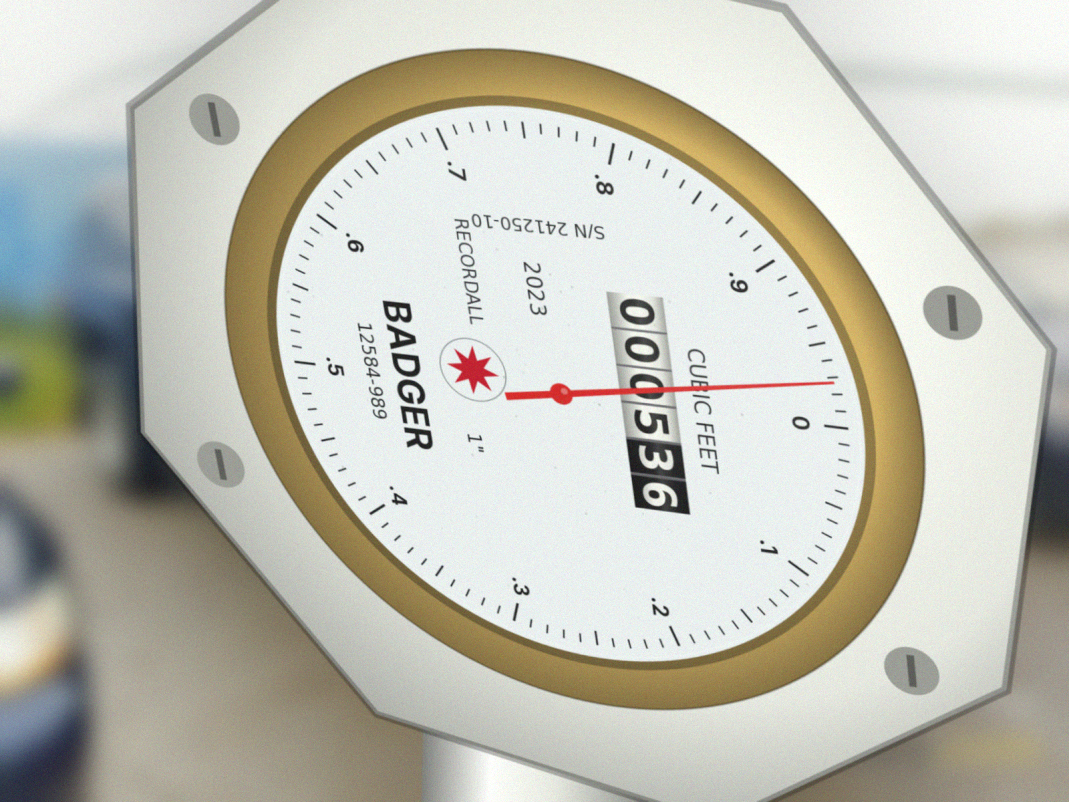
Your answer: 535.97,ft³
